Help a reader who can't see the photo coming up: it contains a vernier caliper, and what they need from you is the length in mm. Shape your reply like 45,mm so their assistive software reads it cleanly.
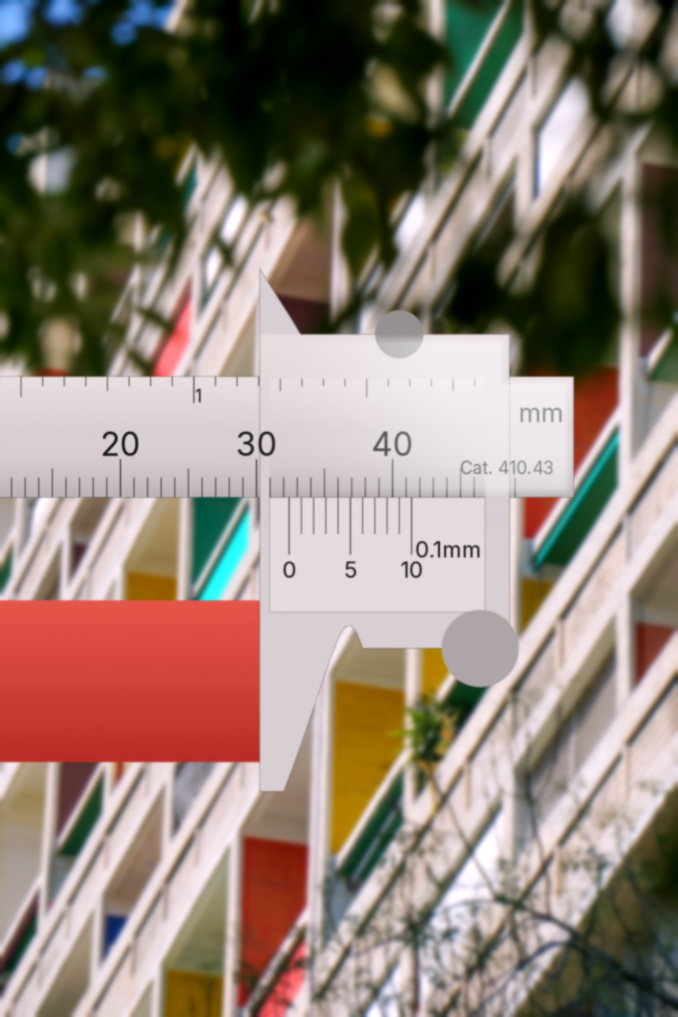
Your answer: 32.4,mm
